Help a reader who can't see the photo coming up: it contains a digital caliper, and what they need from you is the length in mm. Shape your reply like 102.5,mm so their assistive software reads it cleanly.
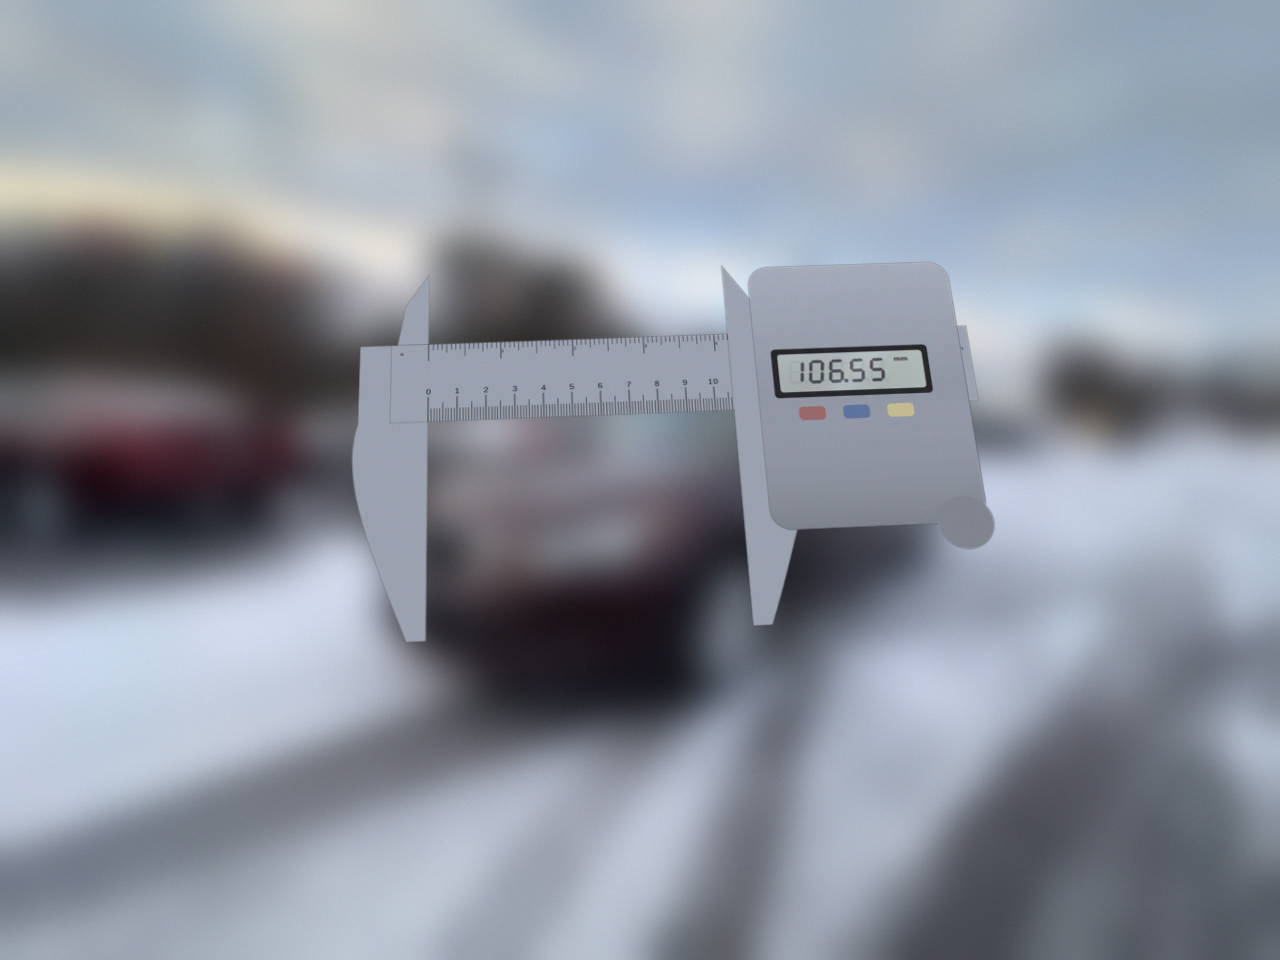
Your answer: 106.55,mm
